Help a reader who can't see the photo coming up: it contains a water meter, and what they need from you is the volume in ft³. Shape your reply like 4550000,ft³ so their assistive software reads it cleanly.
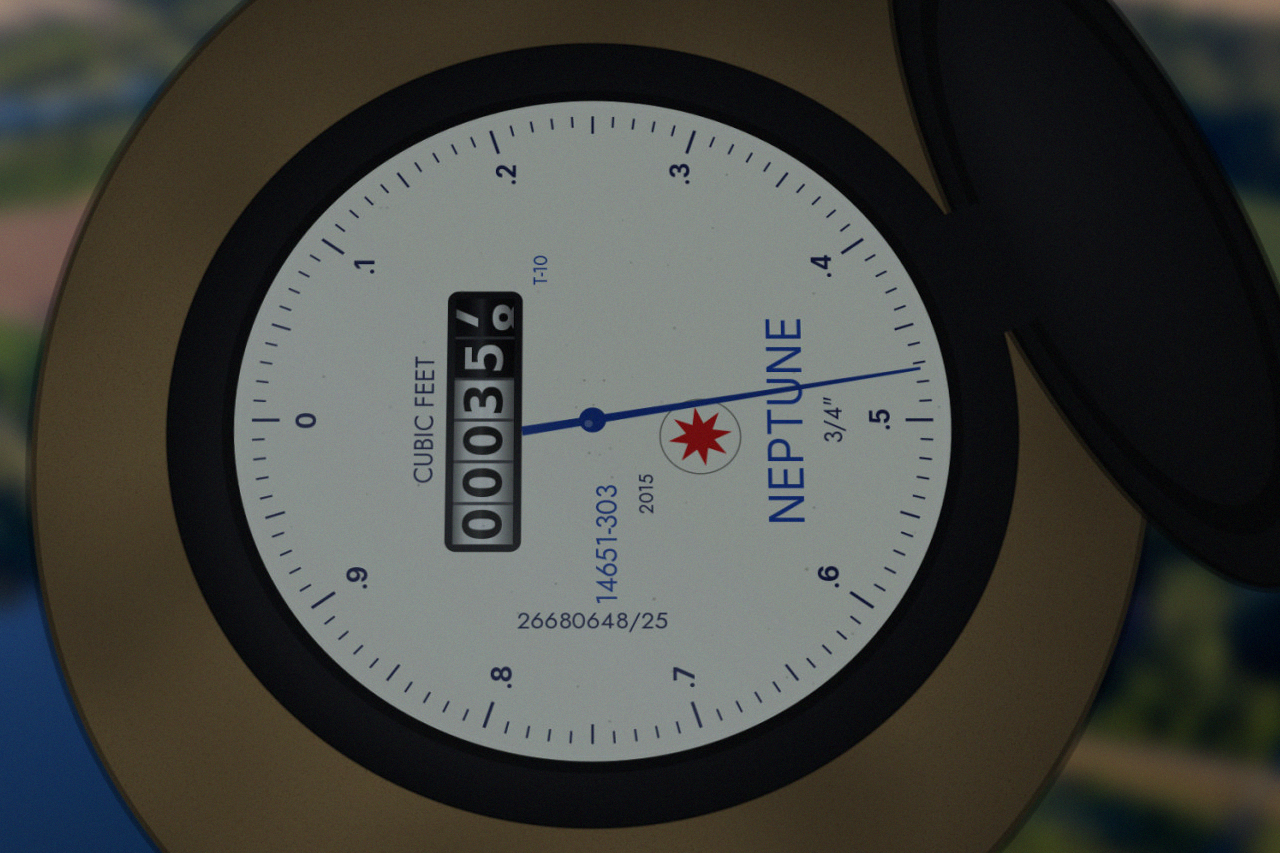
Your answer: 357.47,ft³
